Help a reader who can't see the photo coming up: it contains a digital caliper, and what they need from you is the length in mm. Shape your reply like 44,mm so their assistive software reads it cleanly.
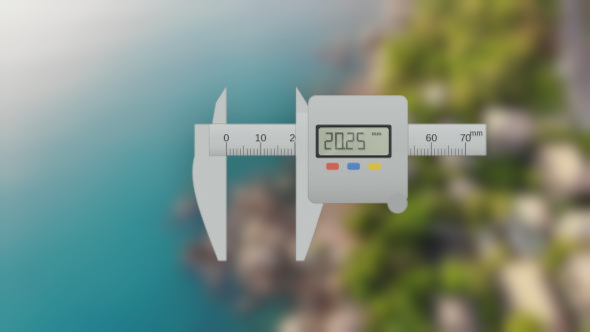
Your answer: 20.25,mm
